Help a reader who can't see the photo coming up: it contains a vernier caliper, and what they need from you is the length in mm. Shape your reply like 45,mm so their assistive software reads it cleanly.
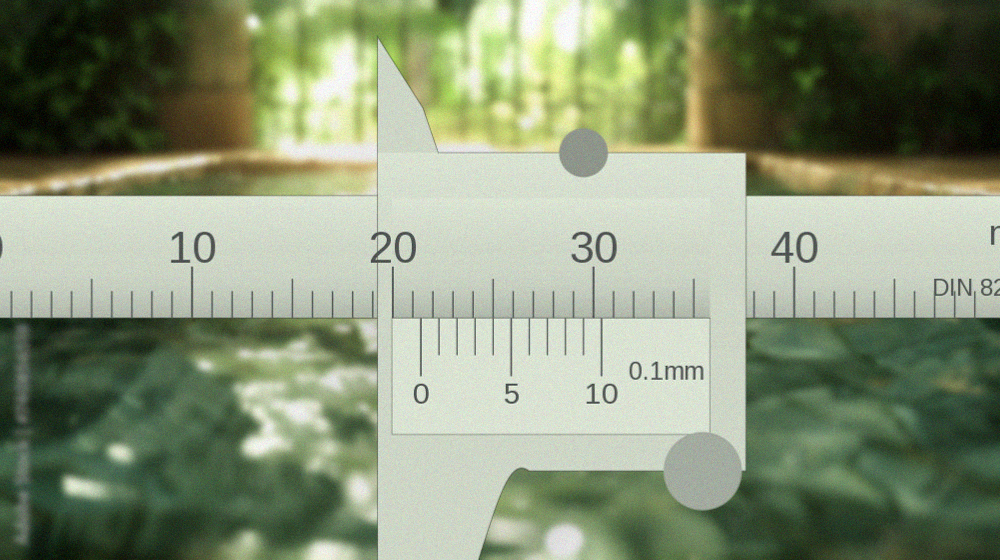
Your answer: 21.4,mm
